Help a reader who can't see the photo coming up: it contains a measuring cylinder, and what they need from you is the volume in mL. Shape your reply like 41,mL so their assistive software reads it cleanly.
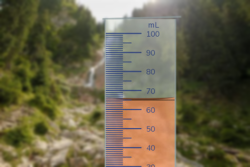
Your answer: 65,mL
